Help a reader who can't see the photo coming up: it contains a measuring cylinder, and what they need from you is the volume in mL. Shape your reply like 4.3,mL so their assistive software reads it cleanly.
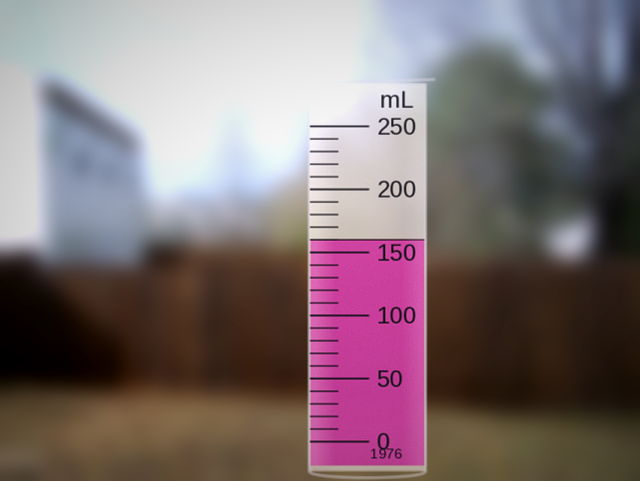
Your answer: 160,mL
